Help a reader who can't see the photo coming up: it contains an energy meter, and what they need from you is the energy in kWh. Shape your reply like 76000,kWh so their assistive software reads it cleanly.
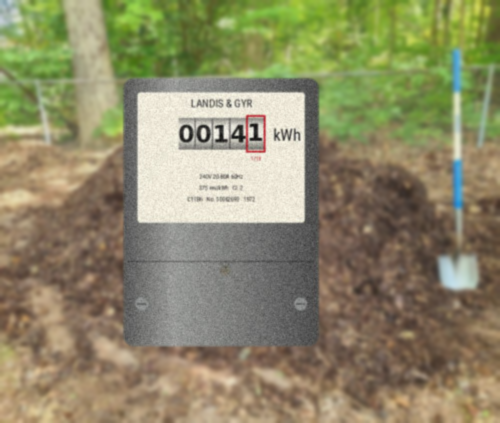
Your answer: 14.1,kWh
